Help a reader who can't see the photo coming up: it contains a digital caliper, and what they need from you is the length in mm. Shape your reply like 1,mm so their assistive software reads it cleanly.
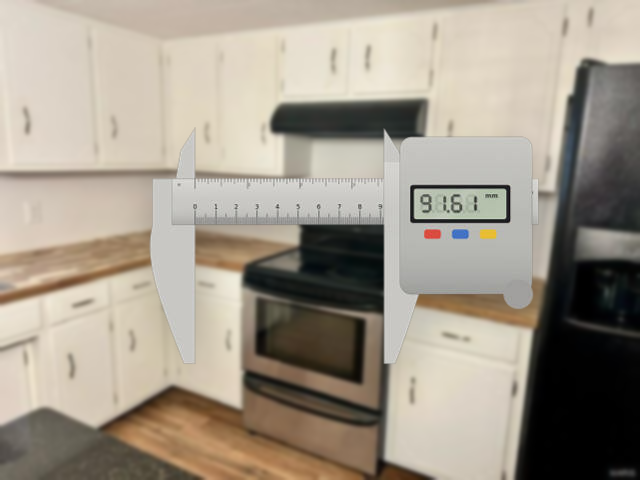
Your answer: 91.61,mm
